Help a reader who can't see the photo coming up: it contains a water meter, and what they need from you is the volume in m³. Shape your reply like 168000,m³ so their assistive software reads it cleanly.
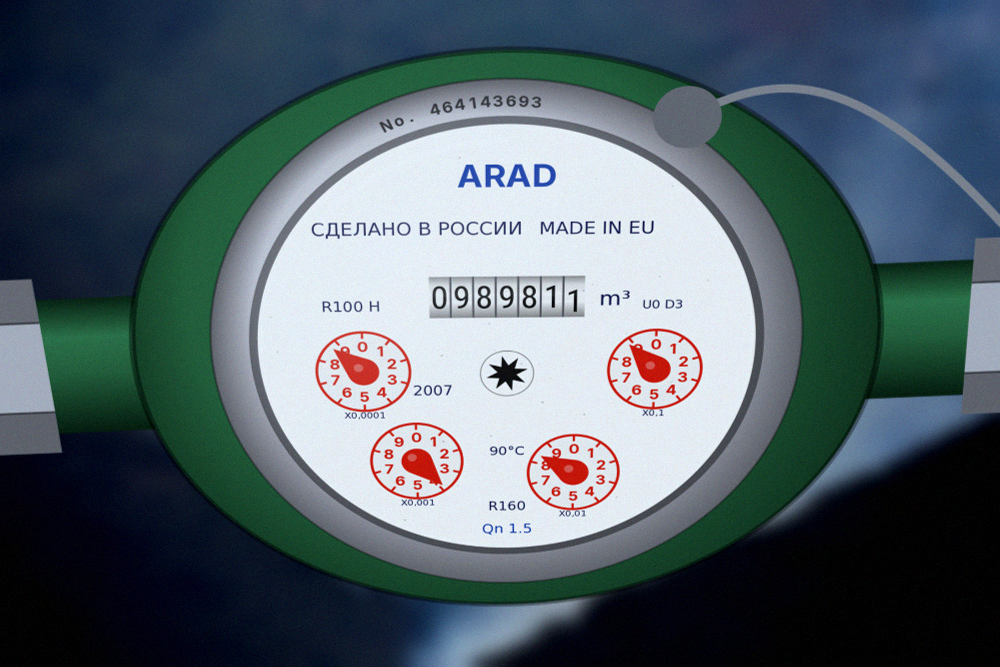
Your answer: 989810.8838,m³
